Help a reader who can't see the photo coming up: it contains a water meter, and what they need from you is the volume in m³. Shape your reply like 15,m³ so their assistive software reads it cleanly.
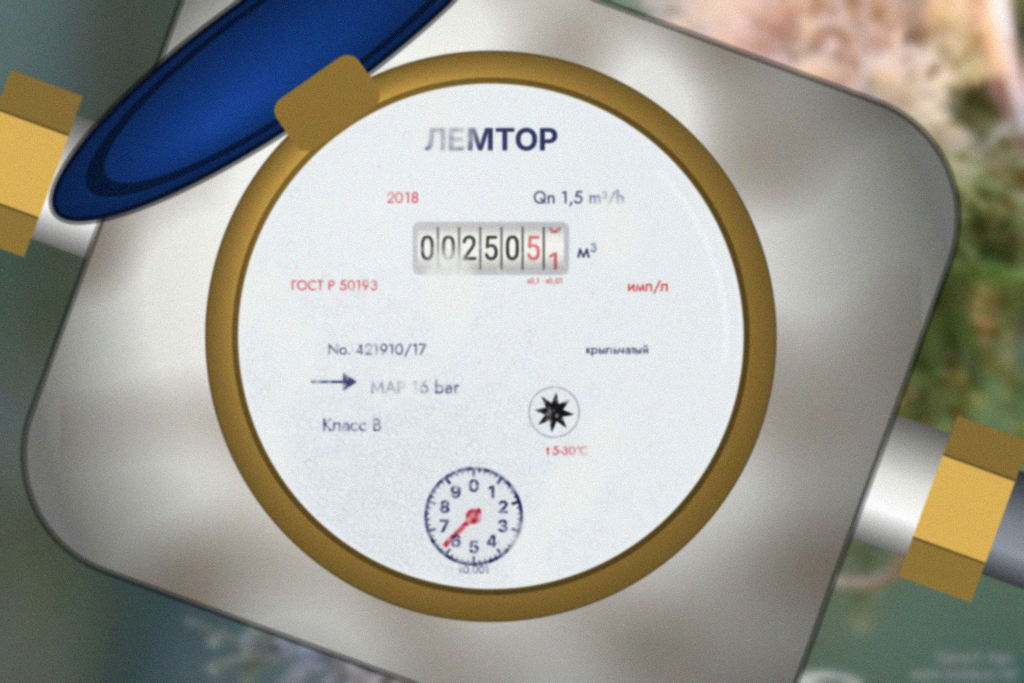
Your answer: 250.506,m³
